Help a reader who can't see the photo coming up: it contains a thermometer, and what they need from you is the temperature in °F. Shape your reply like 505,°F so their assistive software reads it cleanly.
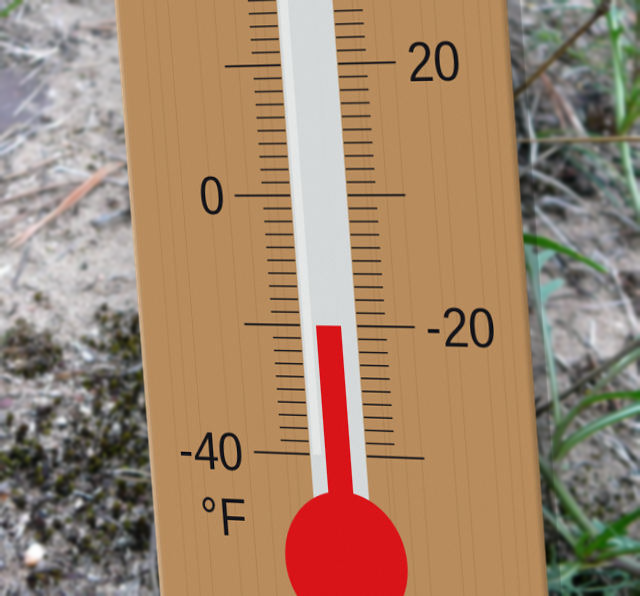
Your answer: -20,°F
